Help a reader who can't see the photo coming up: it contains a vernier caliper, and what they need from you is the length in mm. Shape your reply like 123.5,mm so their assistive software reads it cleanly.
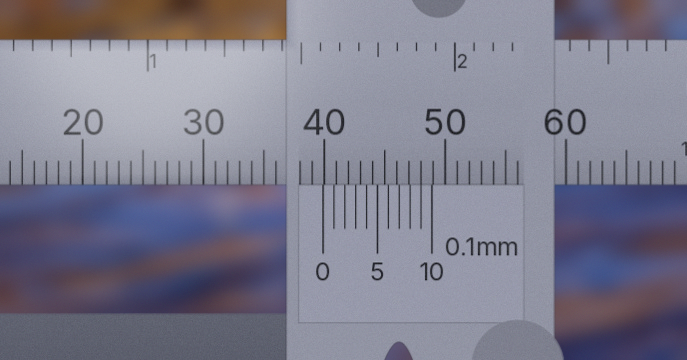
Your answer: 39.9,mm
